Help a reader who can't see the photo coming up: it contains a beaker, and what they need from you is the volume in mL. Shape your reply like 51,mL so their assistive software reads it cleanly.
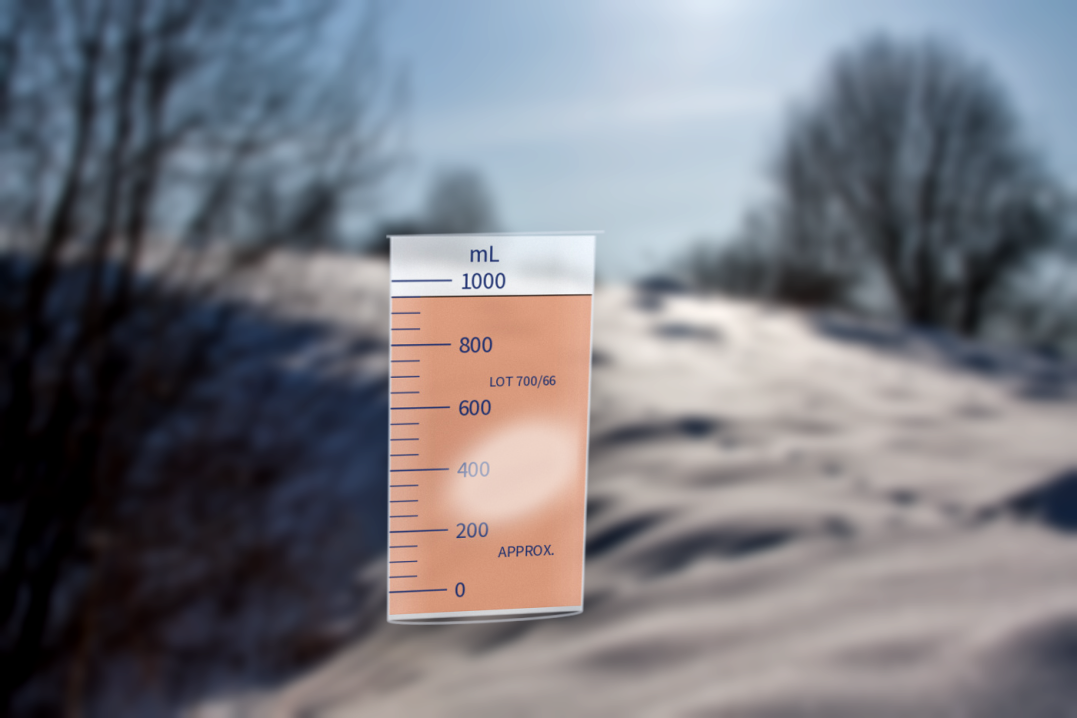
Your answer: 950,mL
